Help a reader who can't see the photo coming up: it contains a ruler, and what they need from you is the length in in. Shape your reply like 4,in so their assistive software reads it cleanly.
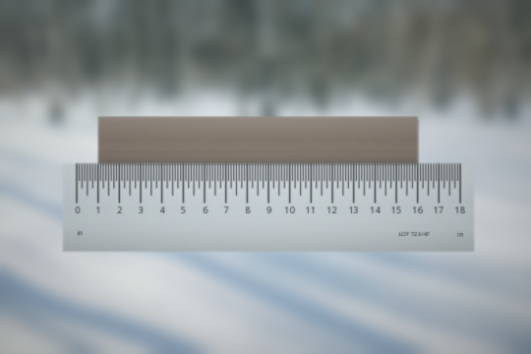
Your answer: 15,in
